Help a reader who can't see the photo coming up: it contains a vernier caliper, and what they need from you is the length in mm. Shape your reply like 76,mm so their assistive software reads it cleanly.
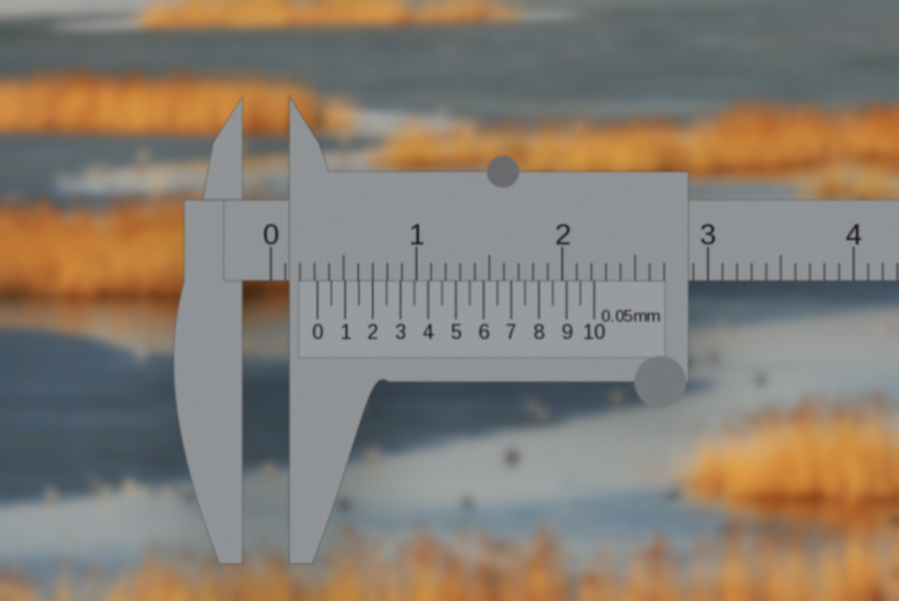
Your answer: 3.2,mm
